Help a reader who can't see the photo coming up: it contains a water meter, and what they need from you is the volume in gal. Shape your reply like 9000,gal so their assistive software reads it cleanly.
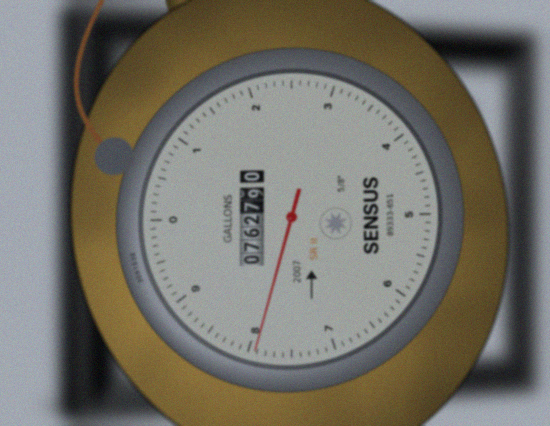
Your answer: 762787.9,gal
